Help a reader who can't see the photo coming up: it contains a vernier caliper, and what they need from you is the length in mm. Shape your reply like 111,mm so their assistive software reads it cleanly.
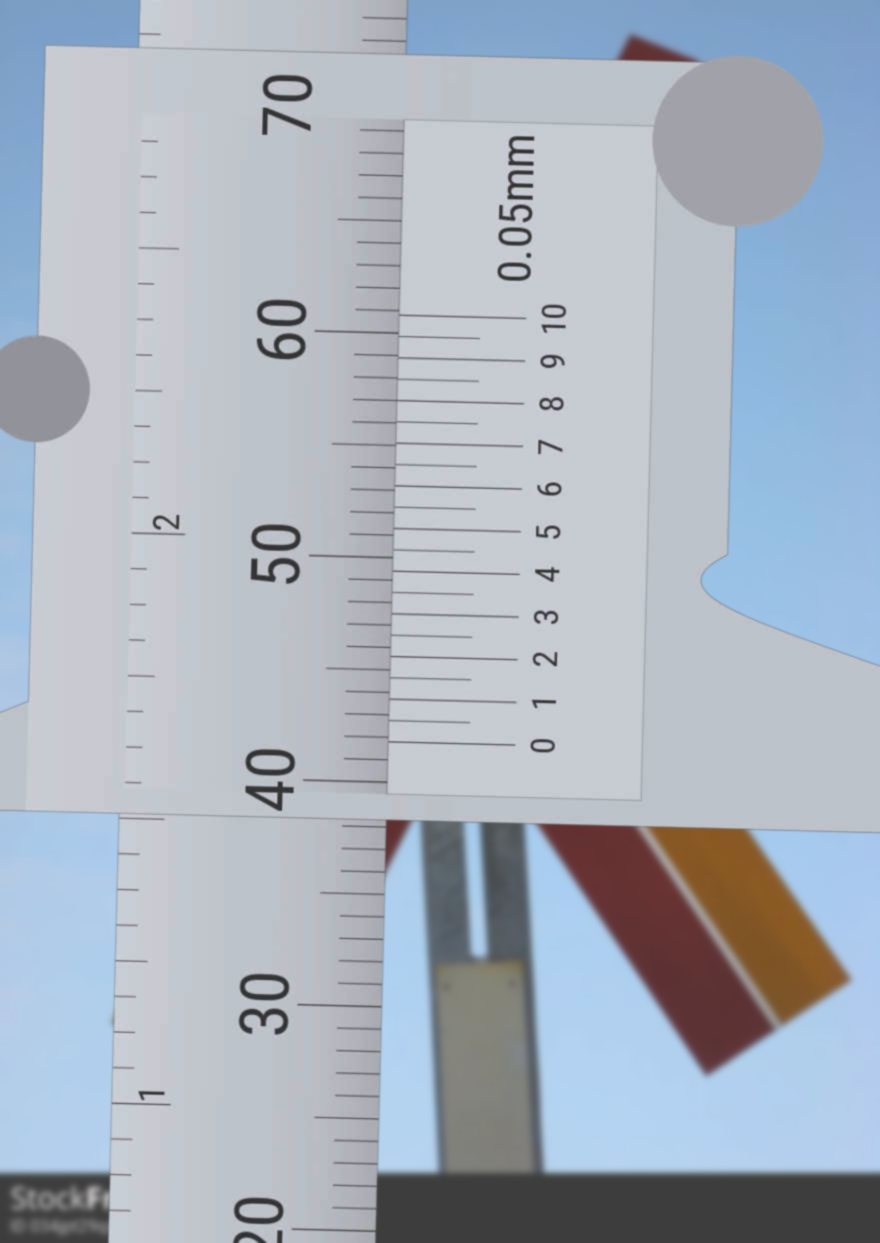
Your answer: 41.8,mm
